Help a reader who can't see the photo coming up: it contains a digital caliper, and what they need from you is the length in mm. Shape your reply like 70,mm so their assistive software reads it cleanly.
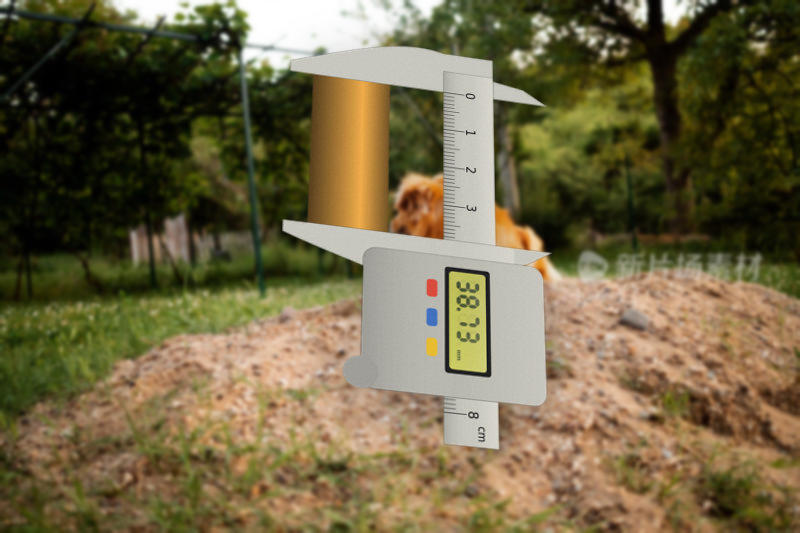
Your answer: 38.73,mm
